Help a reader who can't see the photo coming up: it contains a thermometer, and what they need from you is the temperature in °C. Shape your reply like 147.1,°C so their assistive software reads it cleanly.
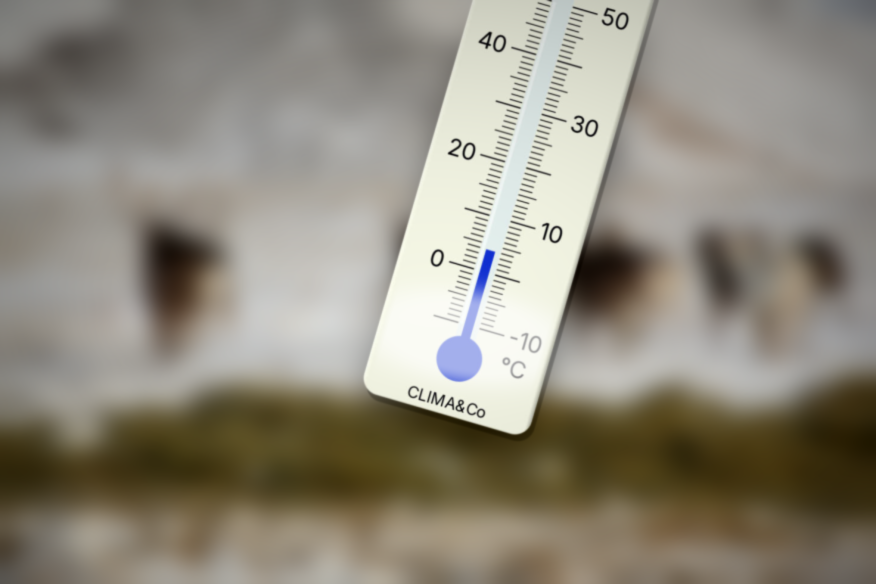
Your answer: 4,°C
